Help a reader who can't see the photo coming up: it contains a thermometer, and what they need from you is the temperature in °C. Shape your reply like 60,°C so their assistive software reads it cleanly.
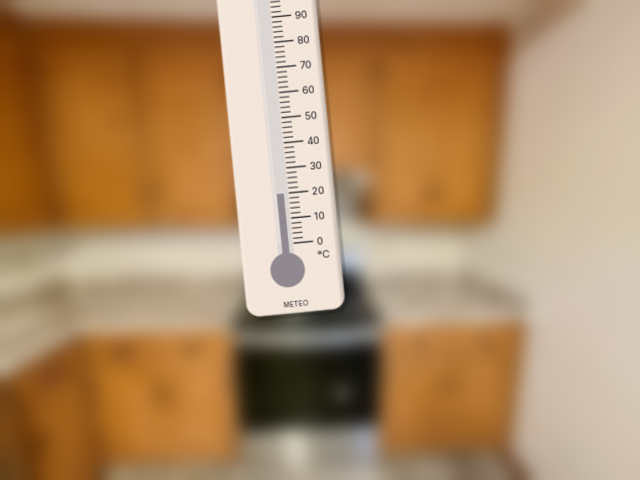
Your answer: 20,°C
